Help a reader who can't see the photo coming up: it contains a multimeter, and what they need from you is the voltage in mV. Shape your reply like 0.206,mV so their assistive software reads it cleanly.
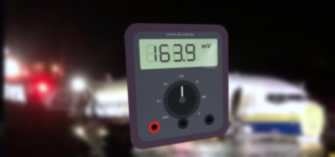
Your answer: 163.9,mV
